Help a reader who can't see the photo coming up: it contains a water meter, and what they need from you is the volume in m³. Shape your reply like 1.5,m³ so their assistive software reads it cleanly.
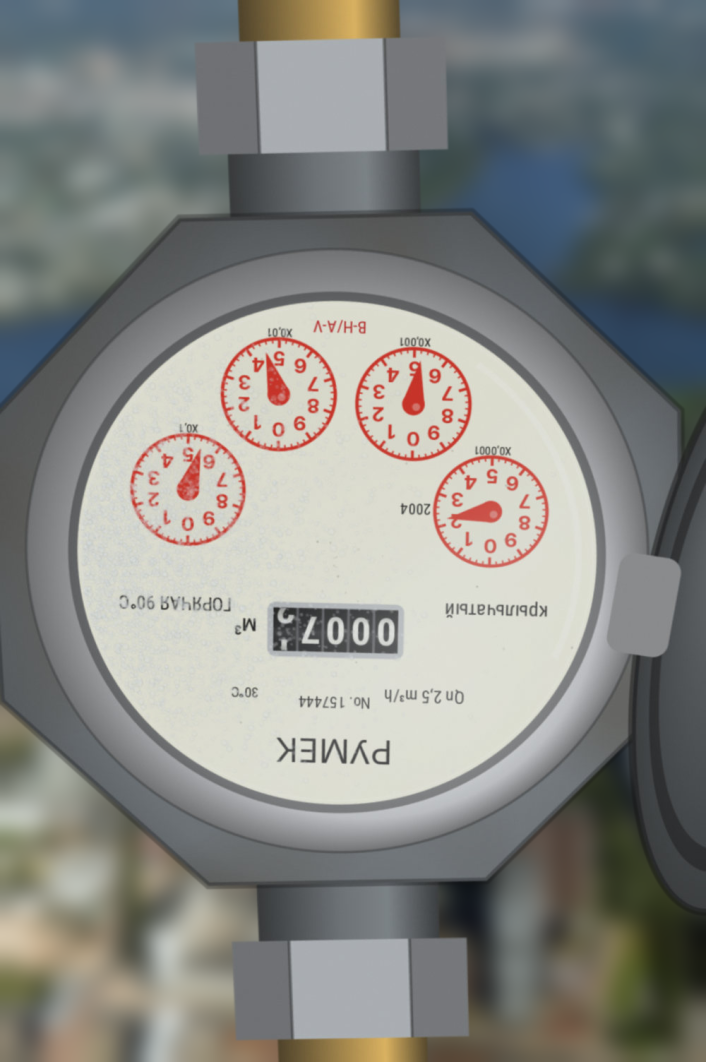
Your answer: 71.5452,m³
